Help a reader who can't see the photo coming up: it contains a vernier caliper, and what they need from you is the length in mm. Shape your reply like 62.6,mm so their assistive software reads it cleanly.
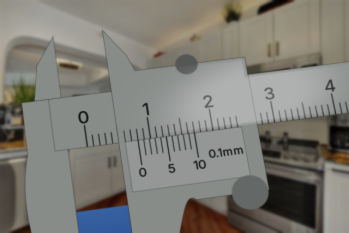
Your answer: 8.0,mm
